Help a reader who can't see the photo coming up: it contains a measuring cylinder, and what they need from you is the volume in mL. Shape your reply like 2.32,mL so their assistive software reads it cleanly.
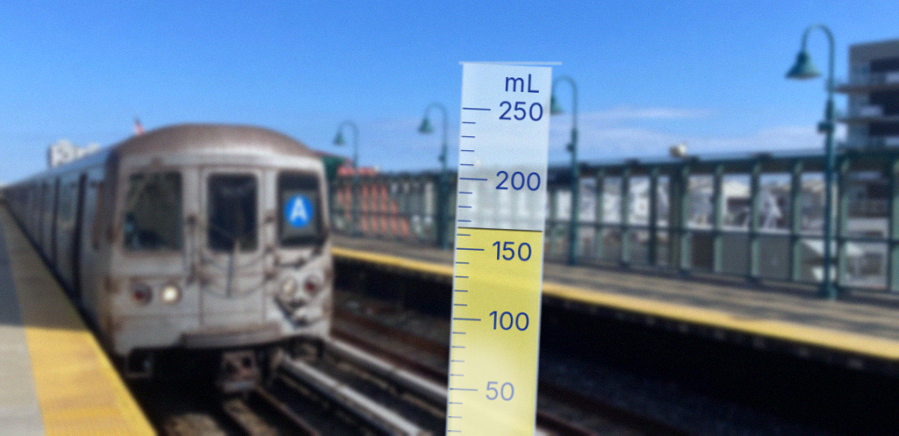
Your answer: 165,mL
